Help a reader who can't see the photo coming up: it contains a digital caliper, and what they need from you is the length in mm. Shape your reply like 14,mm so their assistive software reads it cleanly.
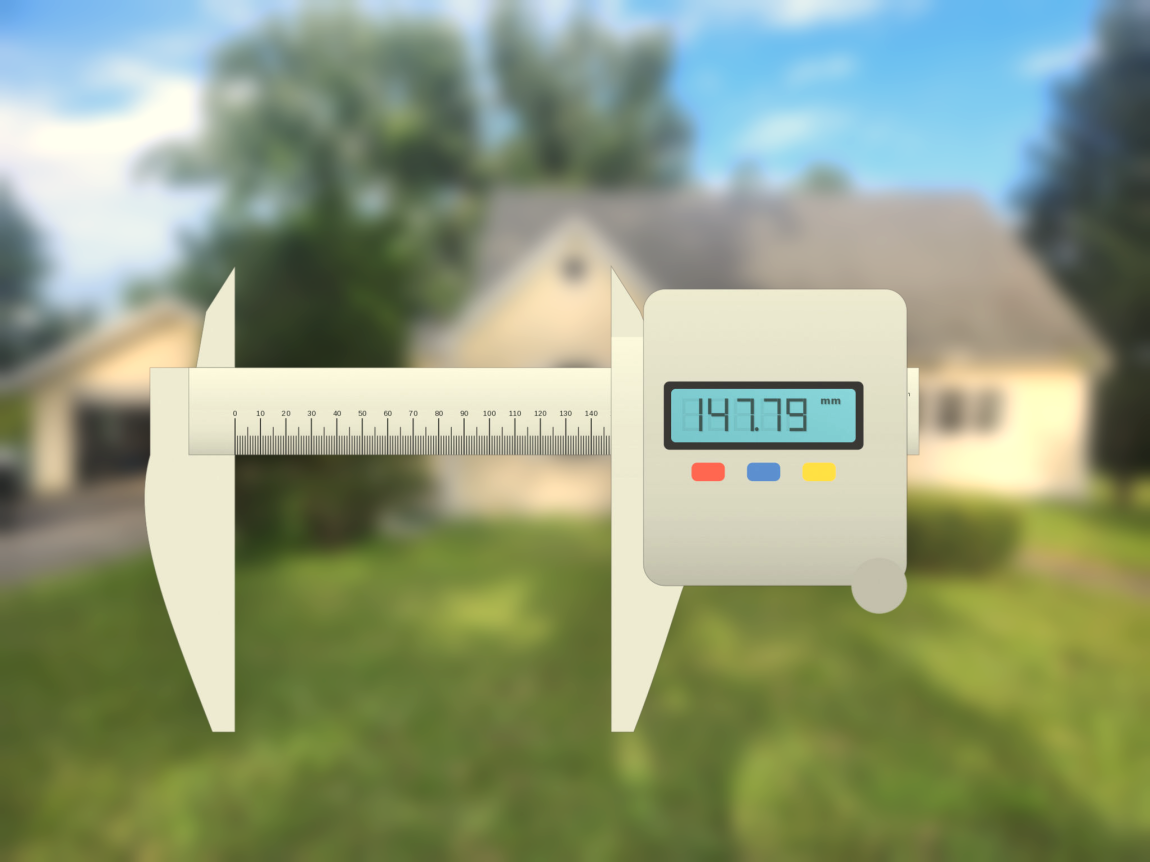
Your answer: 147.79,mm
